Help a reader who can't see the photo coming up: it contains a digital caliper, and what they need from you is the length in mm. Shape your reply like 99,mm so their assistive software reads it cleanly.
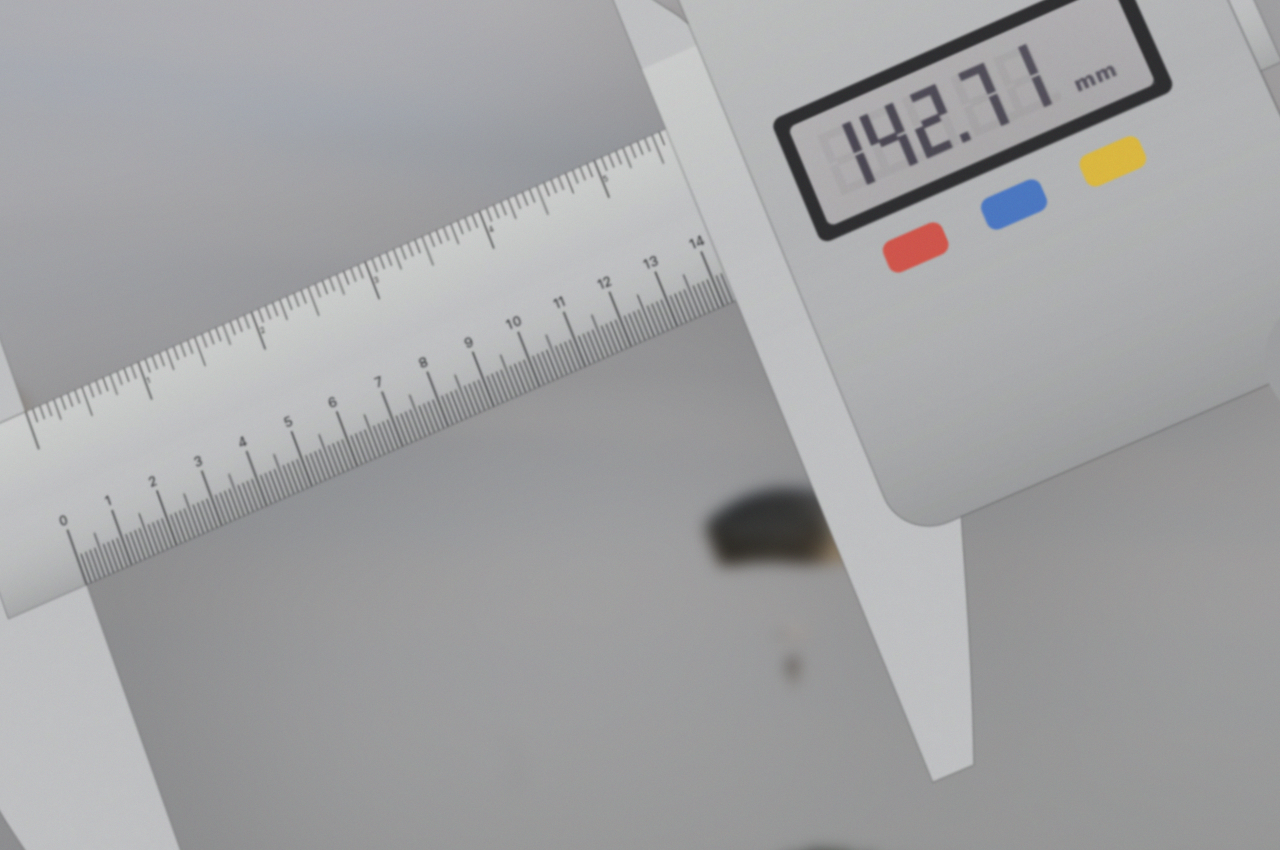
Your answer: 142.71,mm
